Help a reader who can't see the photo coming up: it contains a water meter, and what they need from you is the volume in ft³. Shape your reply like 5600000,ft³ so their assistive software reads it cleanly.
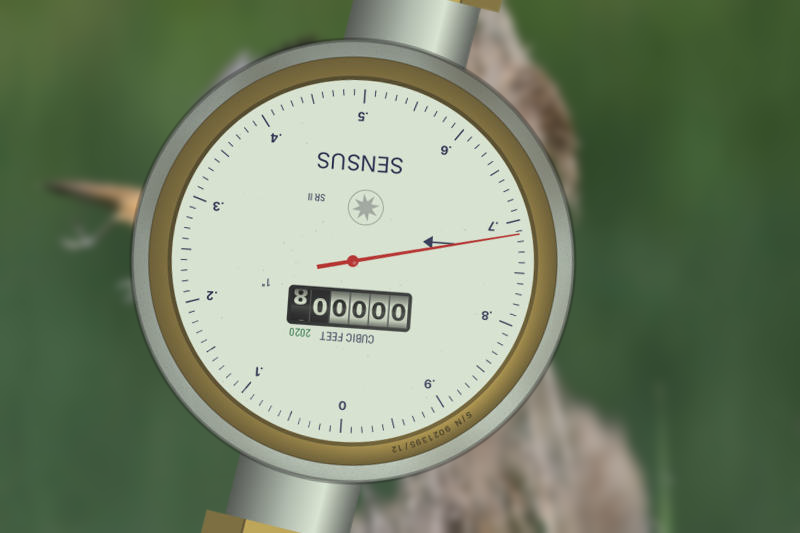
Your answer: 7.71,ft³
